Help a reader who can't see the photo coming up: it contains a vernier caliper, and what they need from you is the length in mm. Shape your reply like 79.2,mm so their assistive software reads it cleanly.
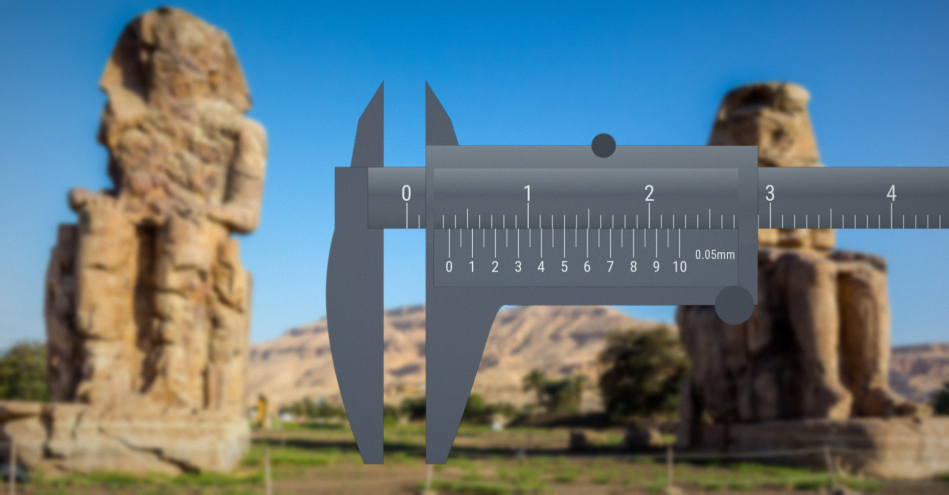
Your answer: 3.5,mm
